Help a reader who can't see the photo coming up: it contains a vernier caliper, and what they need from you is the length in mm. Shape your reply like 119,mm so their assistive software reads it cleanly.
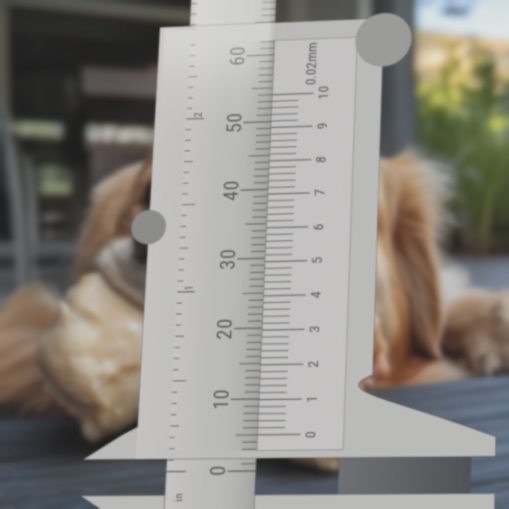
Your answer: 5.0,mm
